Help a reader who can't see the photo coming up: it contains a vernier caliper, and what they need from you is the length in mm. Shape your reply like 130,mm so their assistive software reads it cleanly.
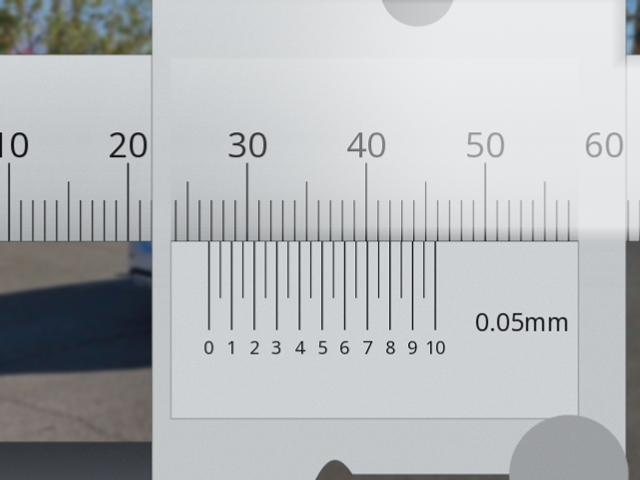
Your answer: 26.8,mm
